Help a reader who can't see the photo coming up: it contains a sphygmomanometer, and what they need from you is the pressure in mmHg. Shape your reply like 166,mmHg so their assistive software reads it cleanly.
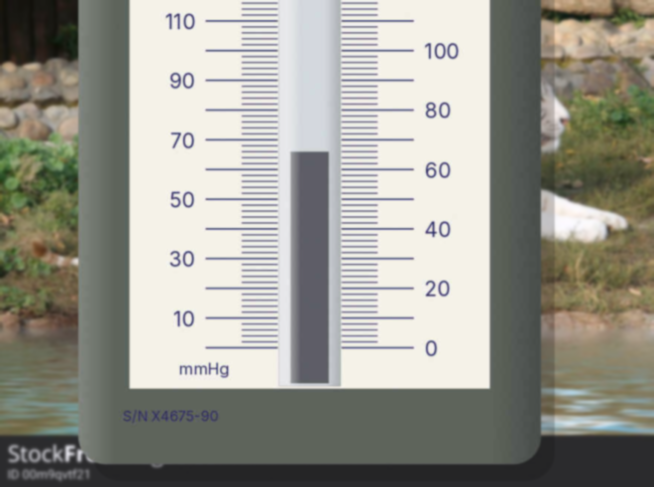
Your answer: 66,mmHg
